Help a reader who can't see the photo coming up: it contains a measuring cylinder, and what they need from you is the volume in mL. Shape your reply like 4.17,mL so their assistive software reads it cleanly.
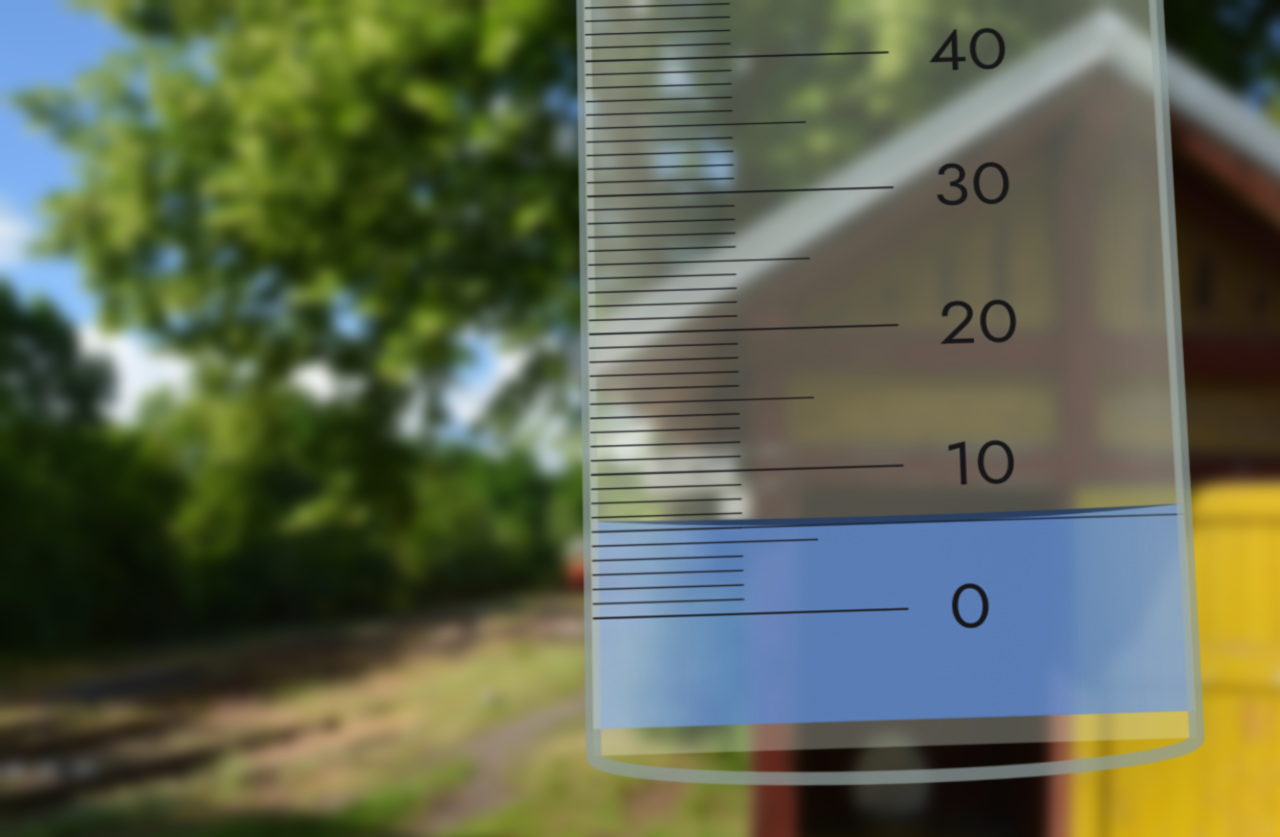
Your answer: 6,mL
